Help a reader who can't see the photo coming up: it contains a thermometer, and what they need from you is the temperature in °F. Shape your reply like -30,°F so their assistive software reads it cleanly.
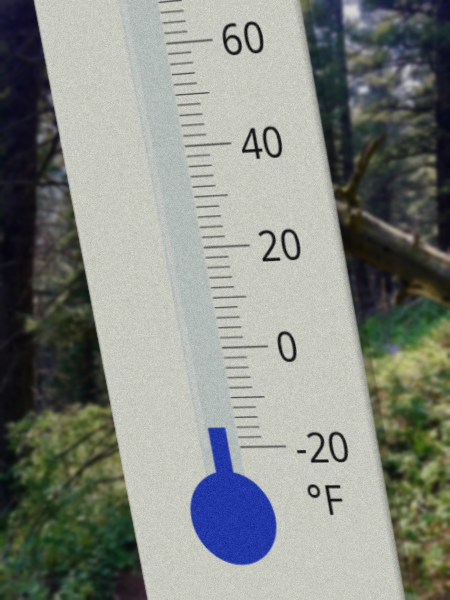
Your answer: -16,°F
